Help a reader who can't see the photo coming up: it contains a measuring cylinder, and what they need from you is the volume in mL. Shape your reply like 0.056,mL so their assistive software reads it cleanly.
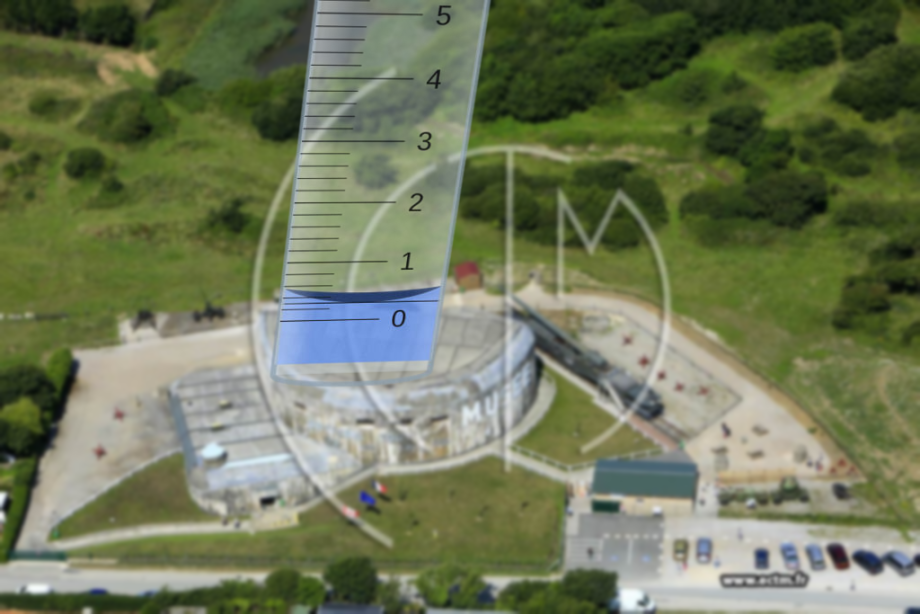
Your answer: 0.3,mL
